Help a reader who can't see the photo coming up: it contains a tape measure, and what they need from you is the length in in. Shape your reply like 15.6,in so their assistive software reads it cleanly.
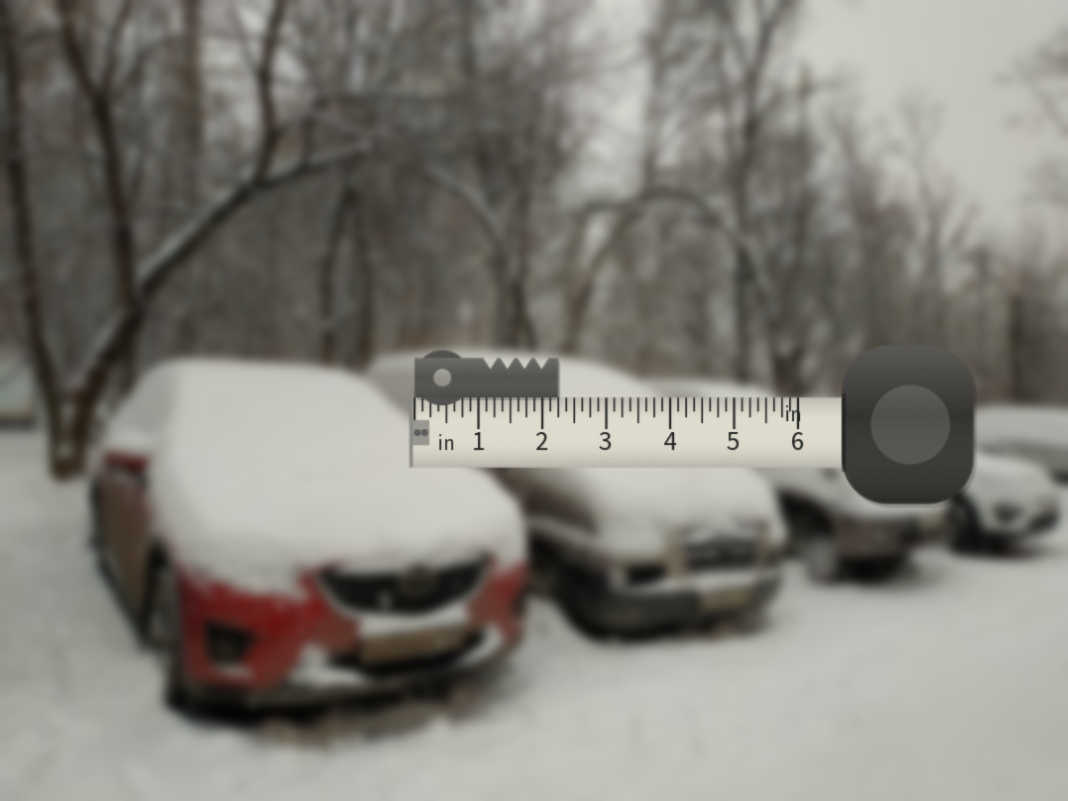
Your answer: 2.25,in
